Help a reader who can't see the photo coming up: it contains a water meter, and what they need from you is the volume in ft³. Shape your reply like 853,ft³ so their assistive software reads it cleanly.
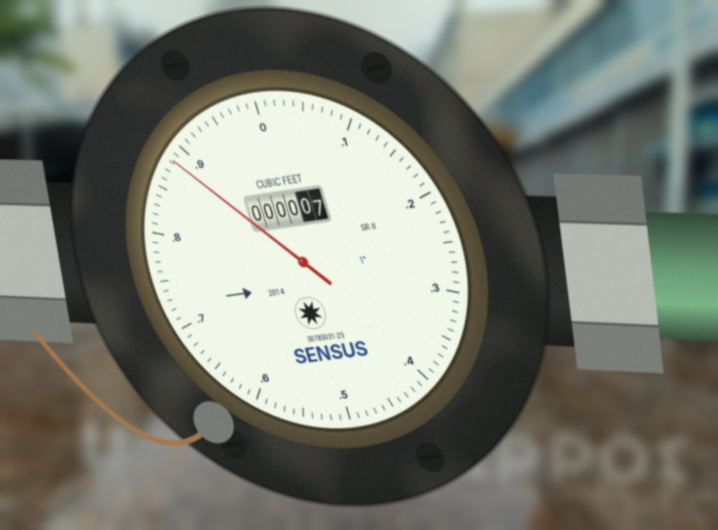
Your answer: 6.88,ft³
